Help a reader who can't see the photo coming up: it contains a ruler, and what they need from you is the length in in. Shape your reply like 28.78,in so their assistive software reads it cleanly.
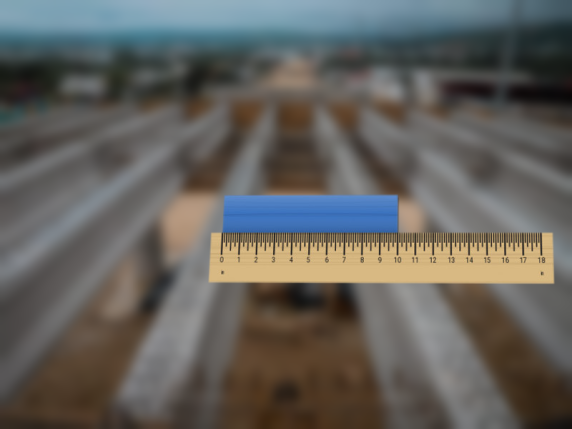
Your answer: 10,in
